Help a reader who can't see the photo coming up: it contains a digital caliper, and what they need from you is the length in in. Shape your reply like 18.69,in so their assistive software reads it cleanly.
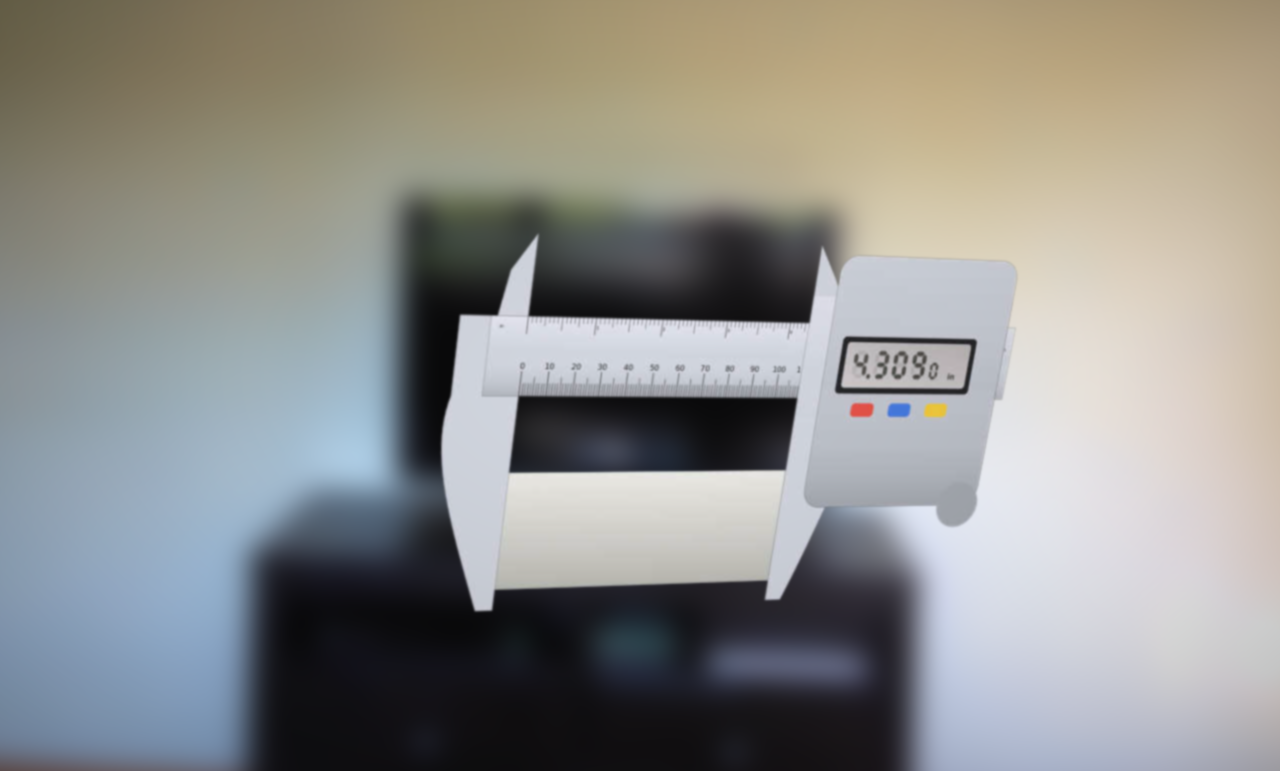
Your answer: 4.3090,in
